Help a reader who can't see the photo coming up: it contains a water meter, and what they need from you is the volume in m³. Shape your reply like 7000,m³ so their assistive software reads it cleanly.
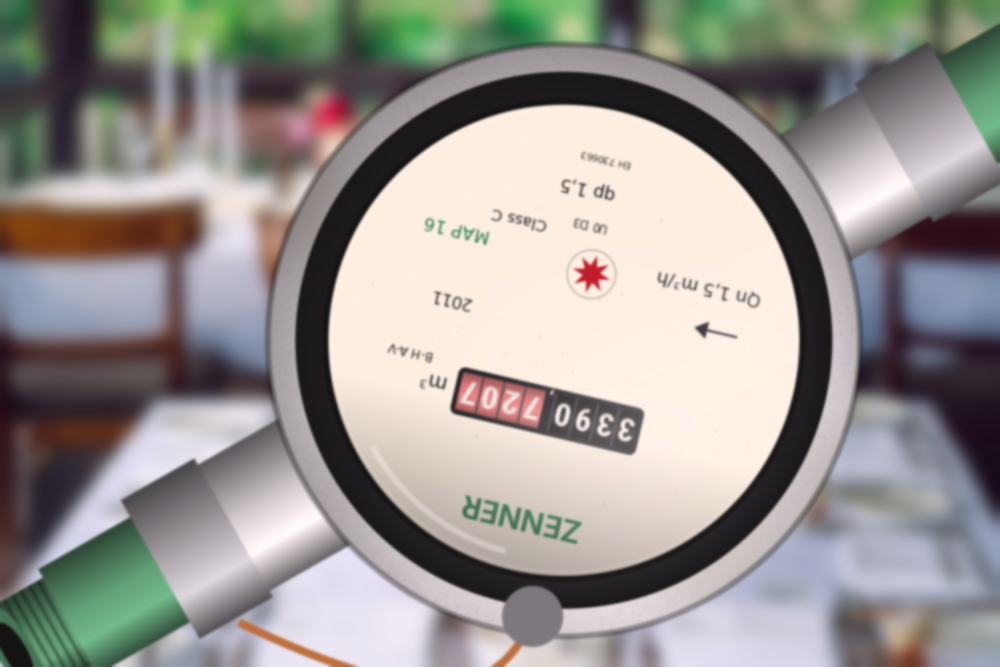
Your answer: 3390.7207,m³
